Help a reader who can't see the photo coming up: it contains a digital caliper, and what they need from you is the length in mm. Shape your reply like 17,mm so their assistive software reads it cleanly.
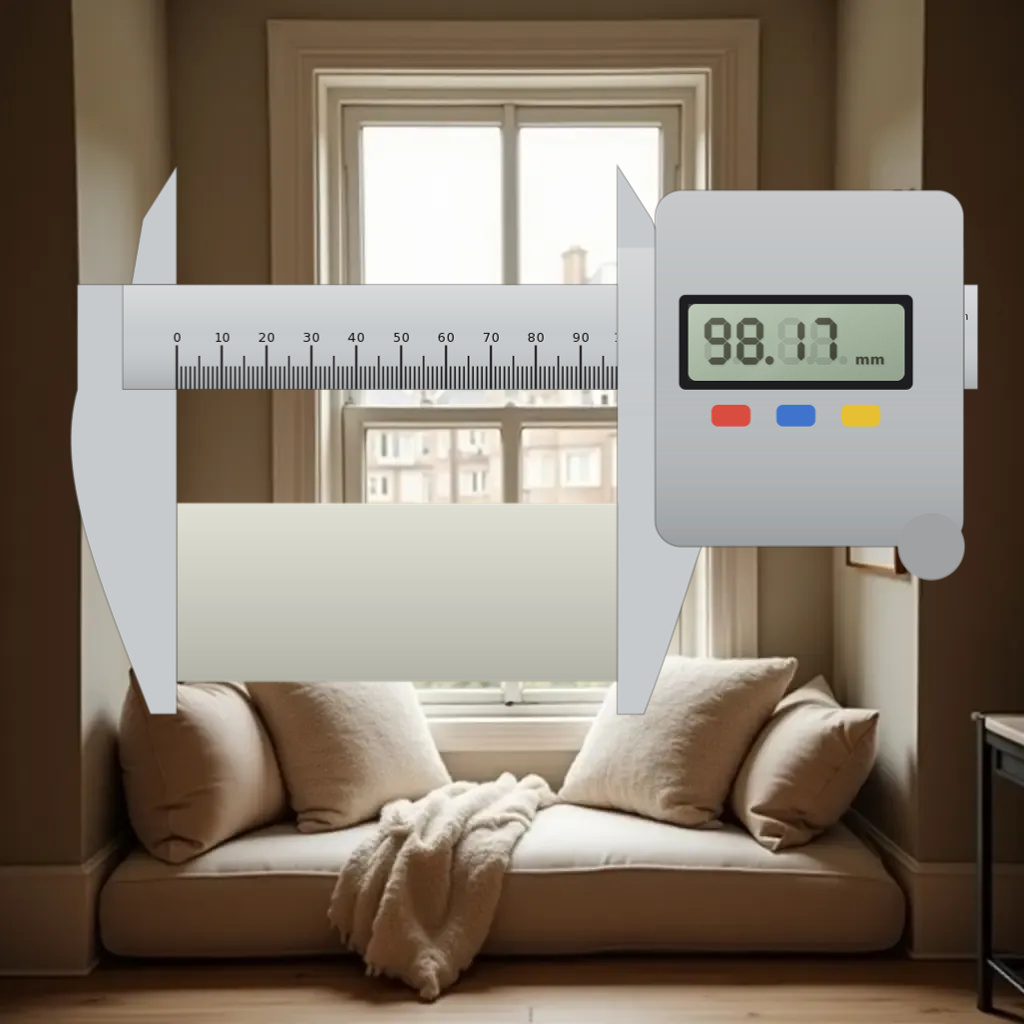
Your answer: 98.17,mm
